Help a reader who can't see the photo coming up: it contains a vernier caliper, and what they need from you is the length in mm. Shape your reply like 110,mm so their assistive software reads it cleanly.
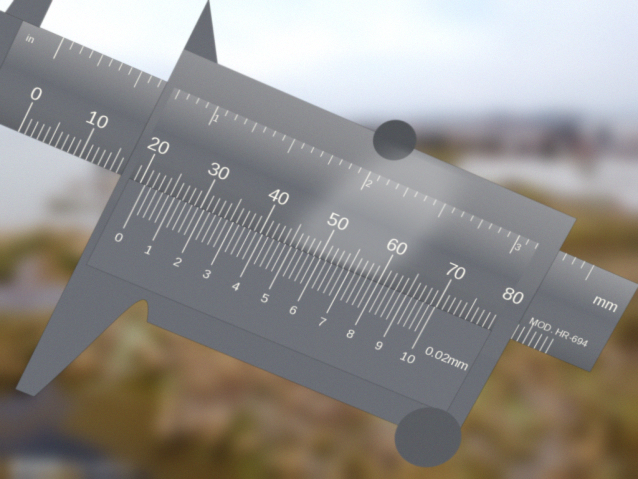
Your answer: 20.8,mm
